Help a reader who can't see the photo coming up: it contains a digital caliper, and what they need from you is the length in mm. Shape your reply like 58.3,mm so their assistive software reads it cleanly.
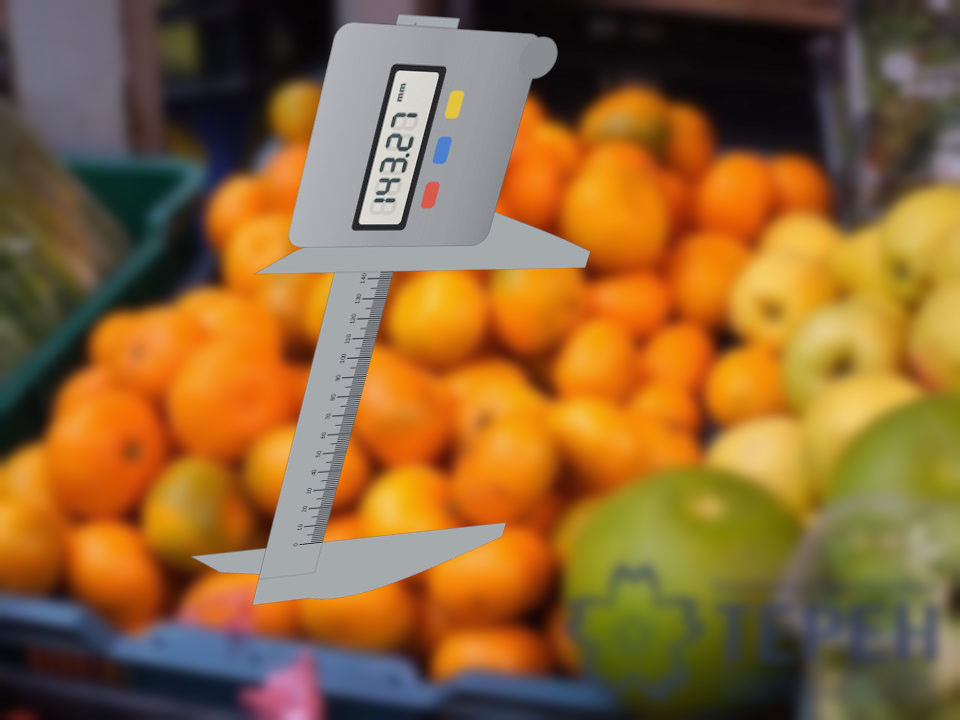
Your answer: 143.27,mm
